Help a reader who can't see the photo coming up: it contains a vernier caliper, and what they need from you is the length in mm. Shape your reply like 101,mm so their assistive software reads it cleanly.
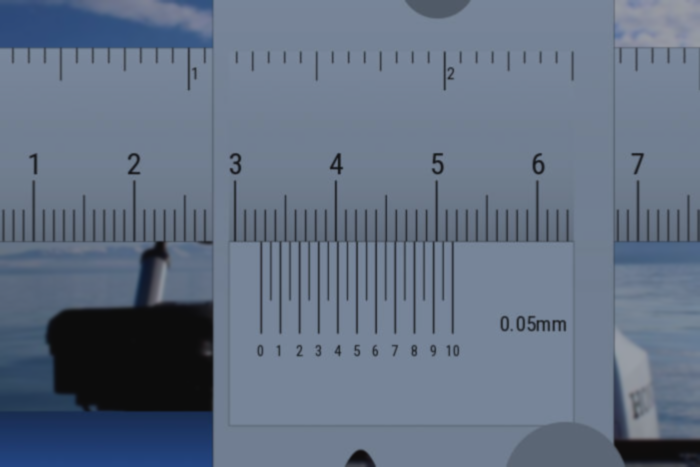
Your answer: 32.6,mm
